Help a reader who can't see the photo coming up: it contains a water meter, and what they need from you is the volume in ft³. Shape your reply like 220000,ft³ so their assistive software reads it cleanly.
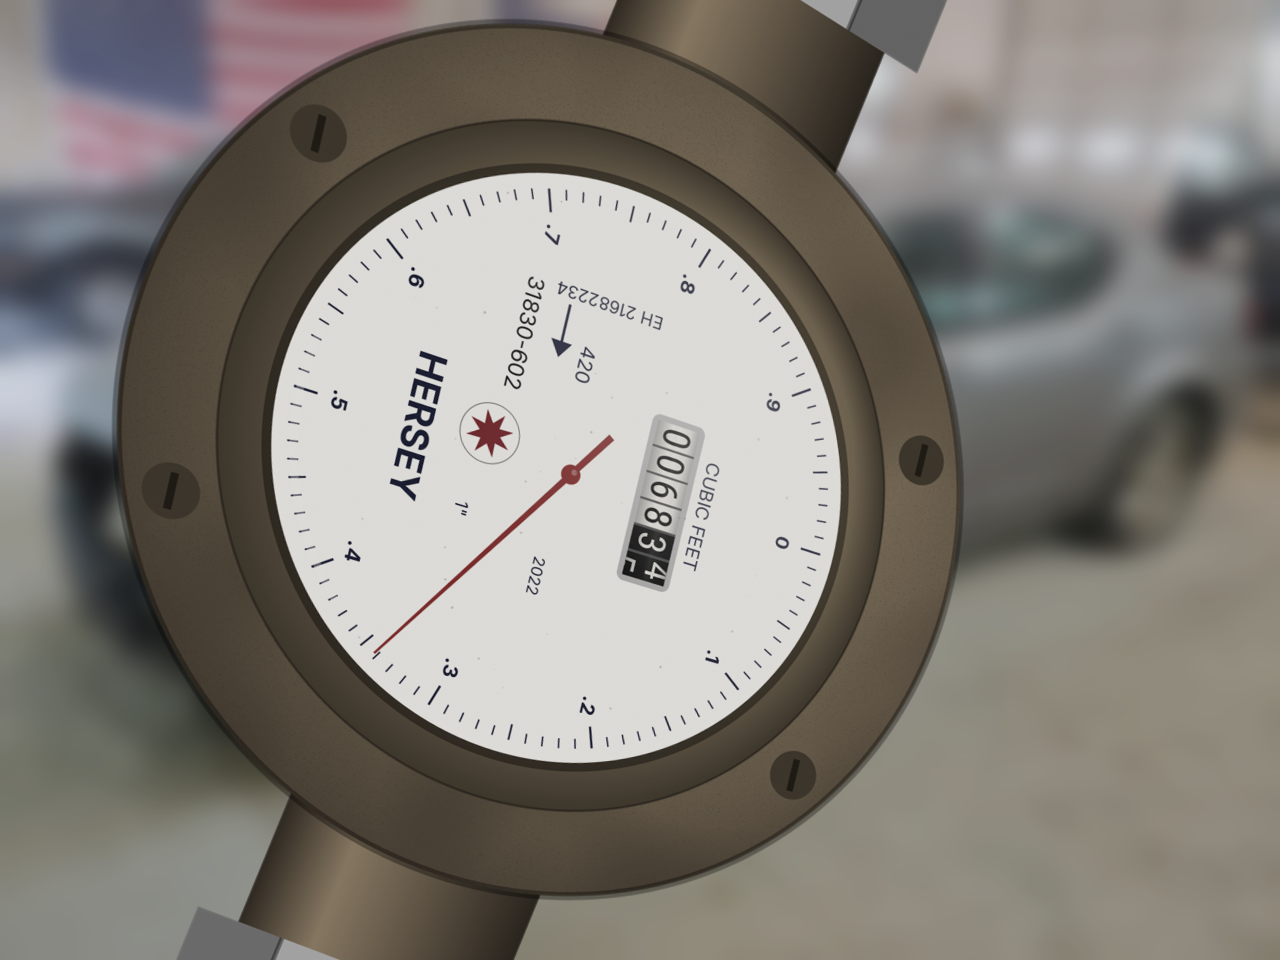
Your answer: 6834.34,ft³
